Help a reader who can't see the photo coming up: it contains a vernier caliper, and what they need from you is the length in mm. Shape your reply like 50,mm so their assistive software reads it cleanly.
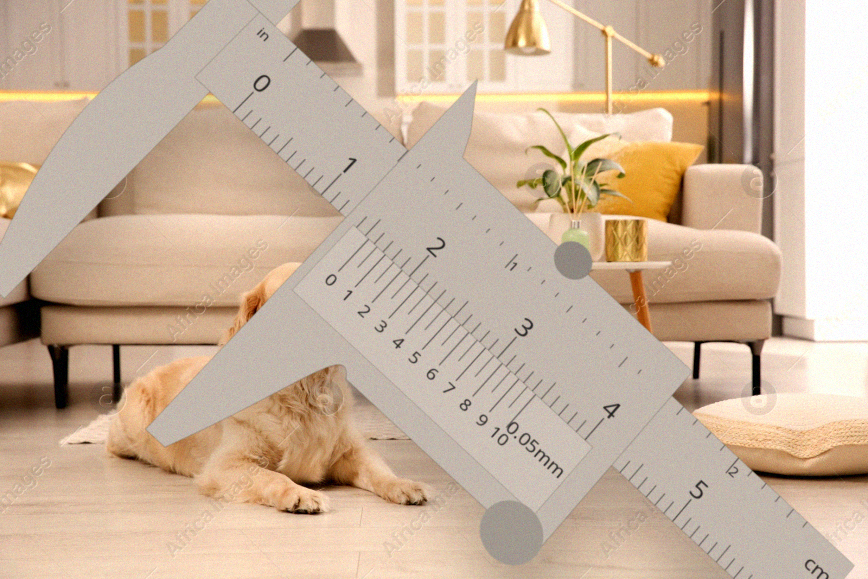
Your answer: 15.4,mm
